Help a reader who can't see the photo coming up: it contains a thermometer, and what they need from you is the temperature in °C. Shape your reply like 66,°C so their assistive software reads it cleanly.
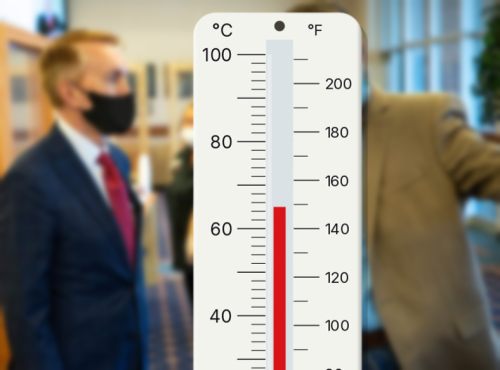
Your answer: 65,°C
